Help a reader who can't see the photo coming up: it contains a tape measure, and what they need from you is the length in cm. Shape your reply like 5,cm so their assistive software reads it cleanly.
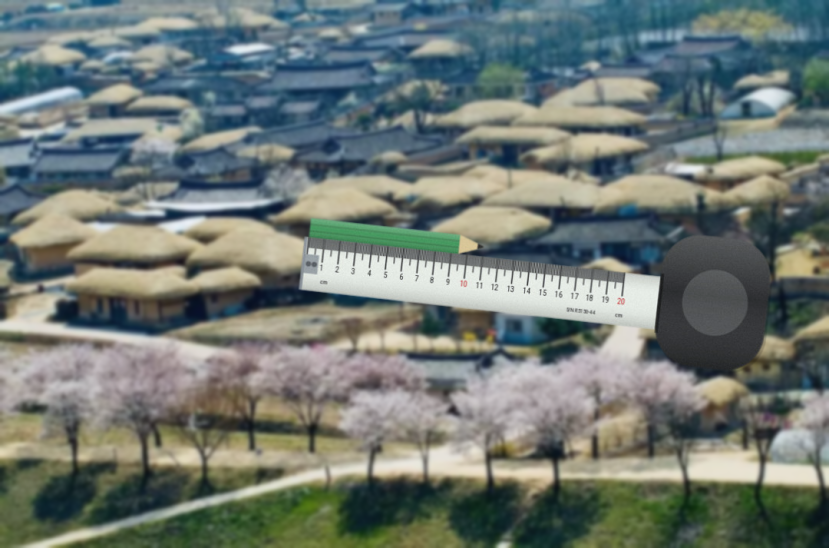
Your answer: 11,cm
